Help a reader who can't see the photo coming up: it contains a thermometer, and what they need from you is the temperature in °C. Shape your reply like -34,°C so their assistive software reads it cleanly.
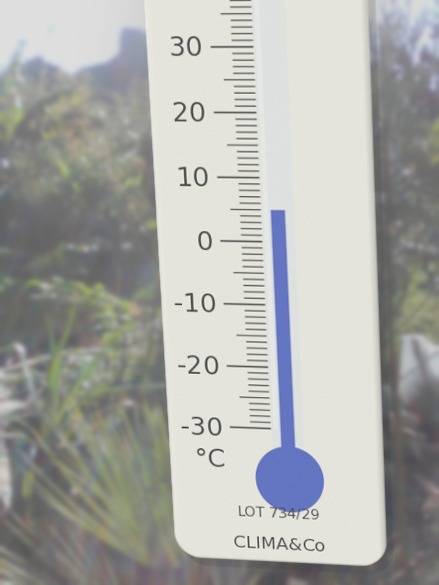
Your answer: 5,°C
